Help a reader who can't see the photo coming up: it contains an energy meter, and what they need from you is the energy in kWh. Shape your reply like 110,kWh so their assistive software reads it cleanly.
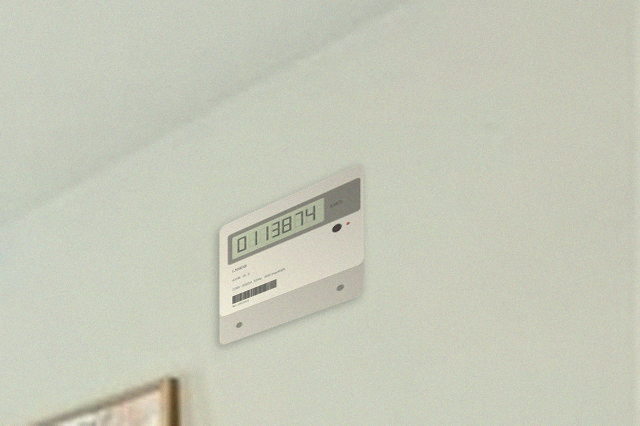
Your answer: 113874,kWh
